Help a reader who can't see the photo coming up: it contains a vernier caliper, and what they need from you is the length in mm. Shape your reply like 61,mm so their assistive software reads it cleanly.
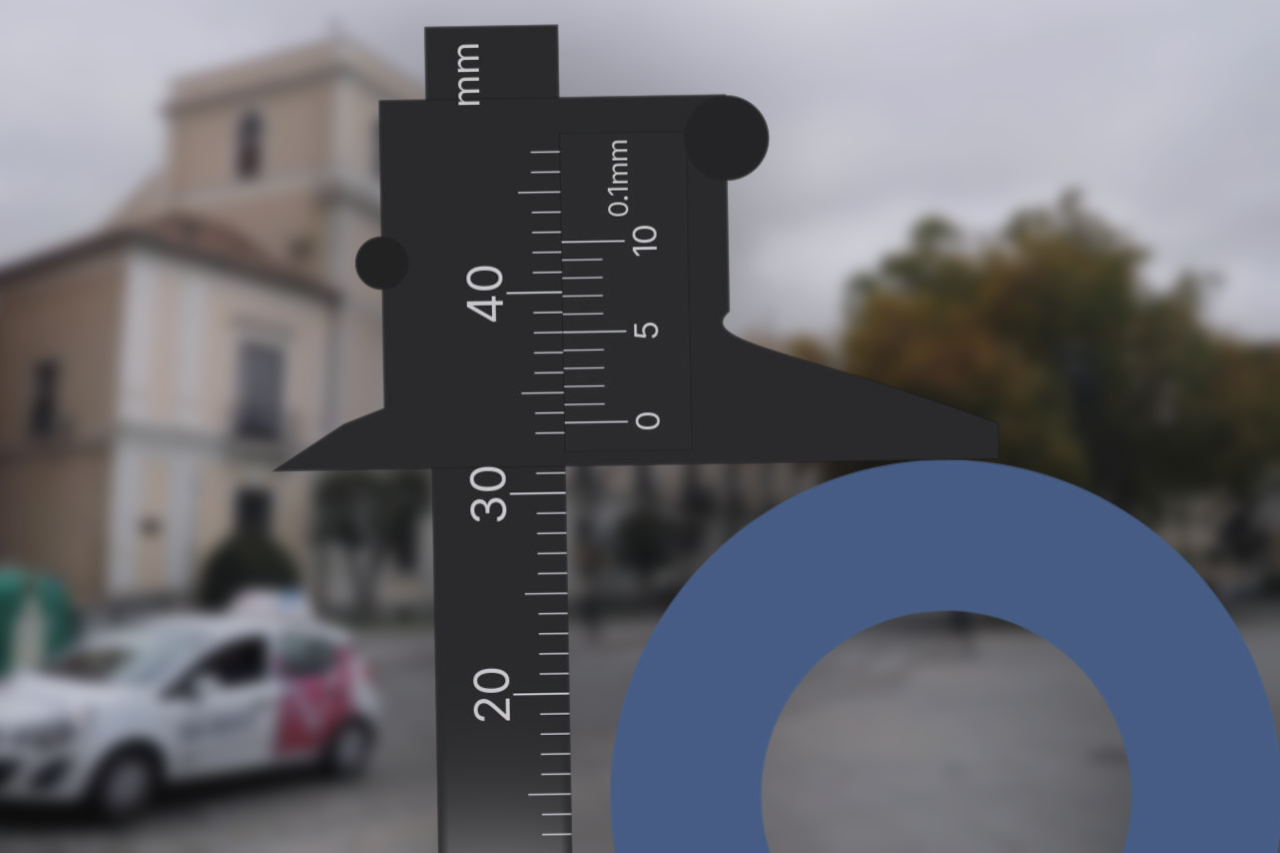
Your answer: 33.5,mm
